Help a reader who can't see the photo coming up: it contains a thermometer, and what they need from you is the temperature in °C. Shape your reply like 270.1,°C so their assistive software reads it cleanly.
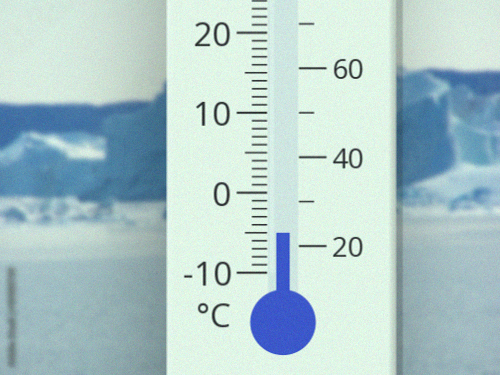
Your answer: -5,°C
